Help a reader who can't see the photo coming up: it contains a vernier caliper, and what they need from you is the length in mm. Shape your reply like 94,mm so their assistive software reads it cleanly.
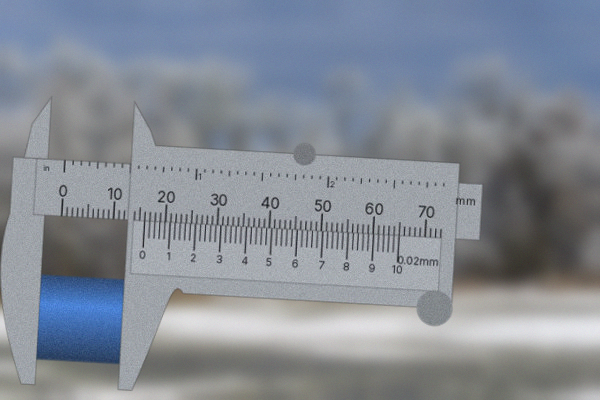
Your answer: 16.0,mm
